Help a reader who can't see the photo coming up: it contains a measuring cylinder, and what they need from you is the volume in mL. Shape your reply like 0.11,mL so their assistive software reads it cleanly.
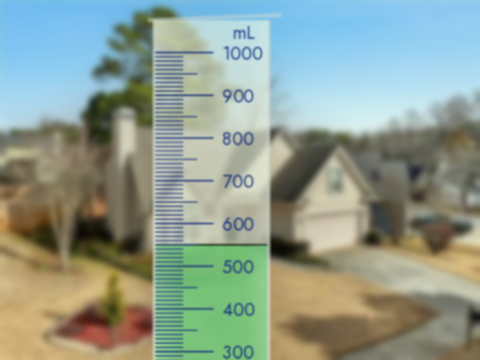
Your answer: 550,mL
